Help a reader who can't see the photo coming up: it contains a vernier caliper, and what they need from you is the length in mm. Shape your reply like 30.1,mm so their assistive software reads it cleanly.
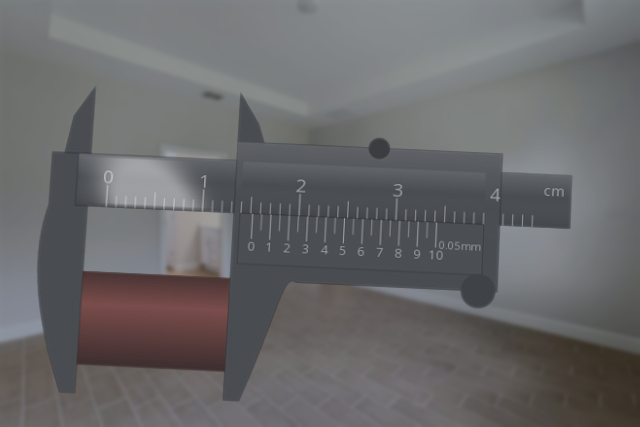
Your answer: 15.2,mm
